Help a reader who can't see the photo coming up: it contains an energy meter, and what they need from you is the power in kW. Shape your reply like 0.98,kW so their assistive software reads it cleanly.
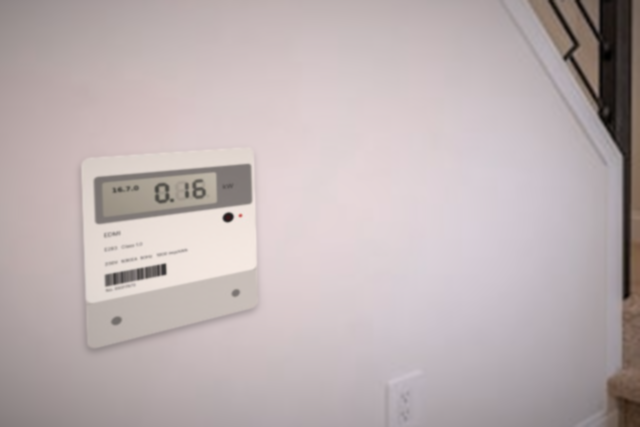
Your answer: 0.16,kW
